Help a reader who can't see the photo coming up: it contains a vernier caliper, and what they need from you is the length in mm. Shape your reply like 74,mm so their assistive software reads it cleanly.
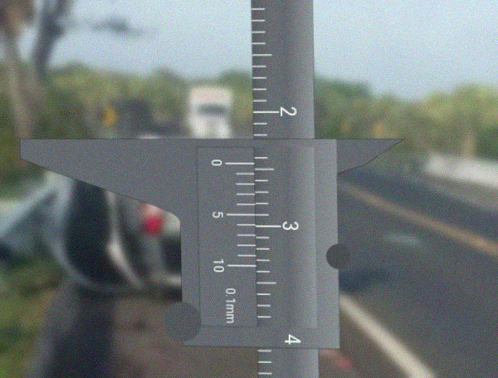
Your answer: 24.5,mm
